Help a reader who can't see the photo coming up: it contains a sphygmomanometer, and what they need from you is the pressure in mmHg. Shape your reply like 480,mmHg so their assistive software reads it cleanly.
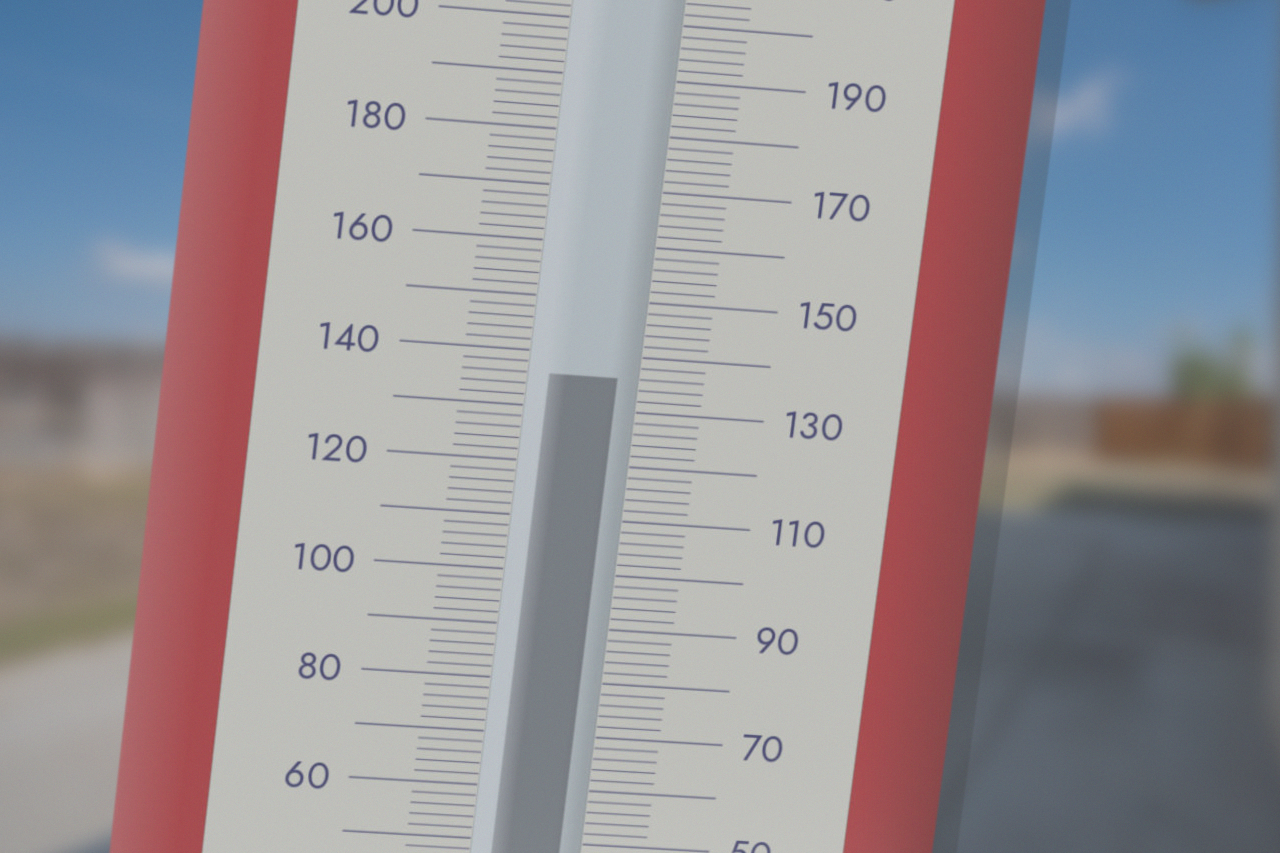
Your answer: 136,mmHg
